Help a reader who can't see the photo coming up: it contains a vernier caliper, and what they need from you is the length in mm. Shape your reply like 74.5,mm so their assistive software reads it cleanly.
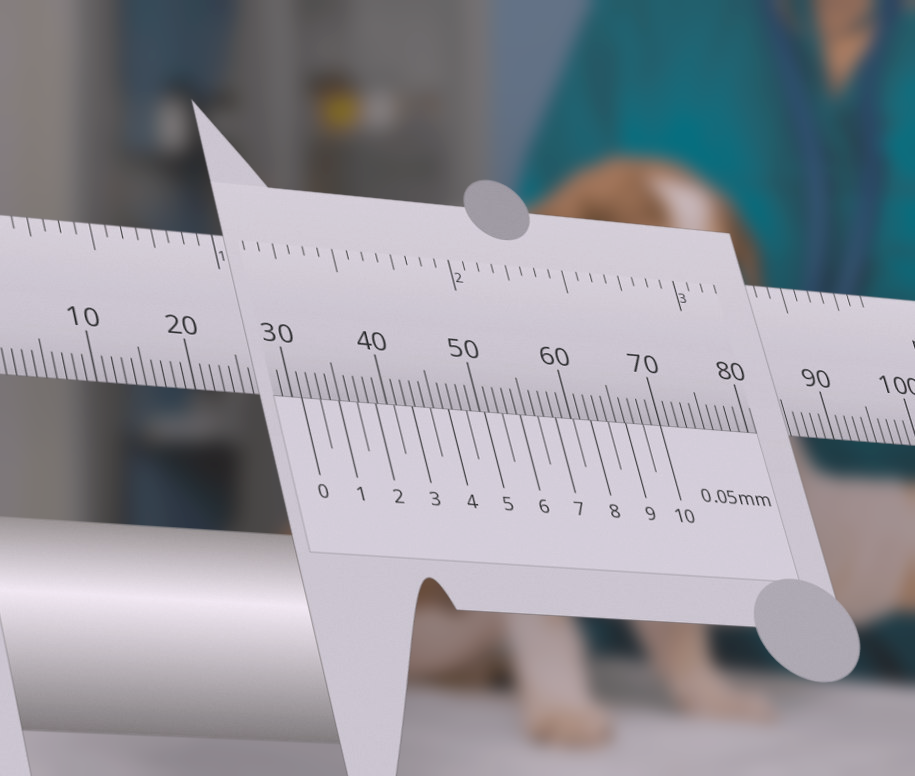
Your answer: 31.0,mm
